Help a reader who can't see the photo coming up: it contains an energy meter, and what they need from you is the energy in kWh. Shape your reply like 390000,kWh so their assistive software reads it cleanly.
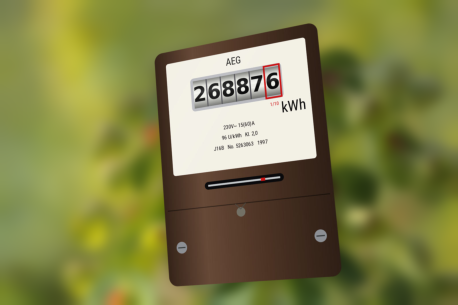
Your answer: 26887.6,kWh
